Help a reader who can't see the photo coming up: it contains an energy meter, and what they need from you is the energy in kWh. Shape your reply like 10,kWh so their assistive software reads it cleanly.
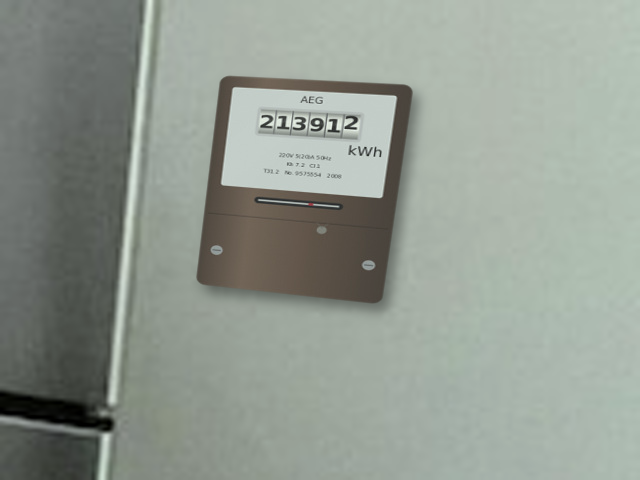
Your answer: 213912,kWh
